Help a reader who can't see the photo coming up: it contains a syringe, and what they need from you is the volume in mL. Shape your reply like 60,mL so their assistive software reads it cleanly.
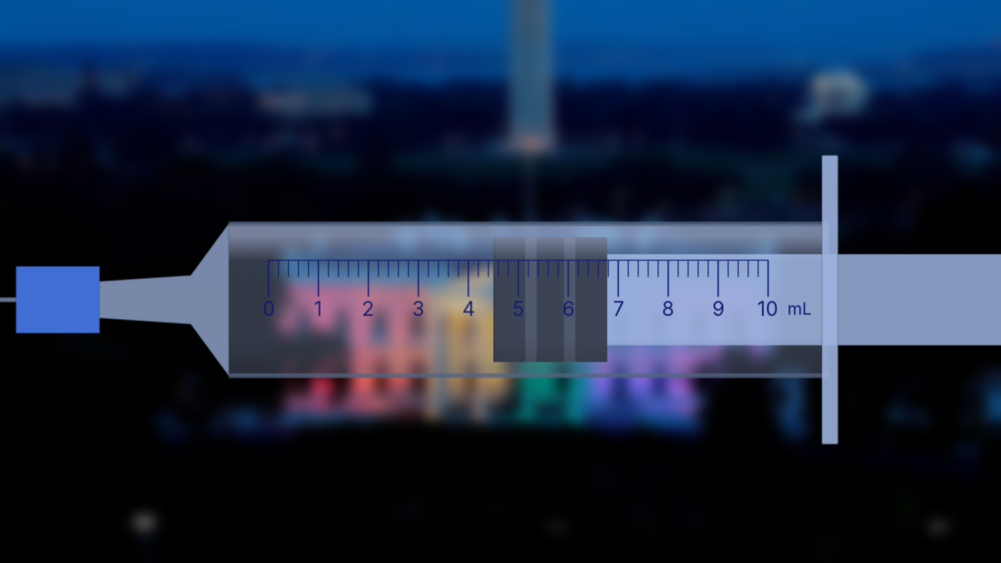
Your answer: 4.5,mL
